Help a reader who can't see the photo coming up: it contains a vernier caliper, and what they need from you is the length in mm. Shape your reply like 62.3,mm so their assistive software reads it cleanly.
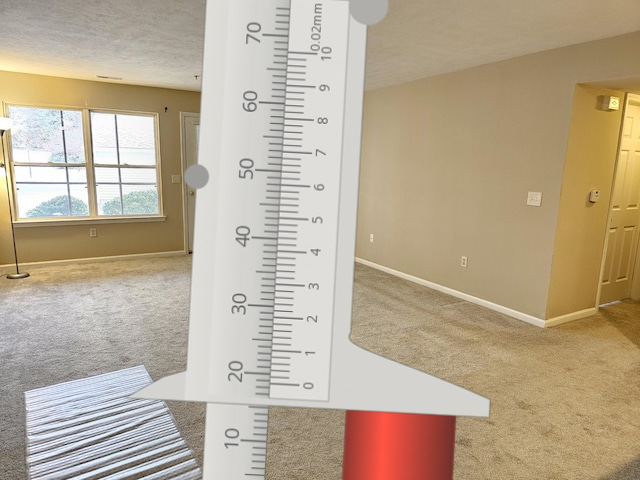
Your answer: 18.6,mm
